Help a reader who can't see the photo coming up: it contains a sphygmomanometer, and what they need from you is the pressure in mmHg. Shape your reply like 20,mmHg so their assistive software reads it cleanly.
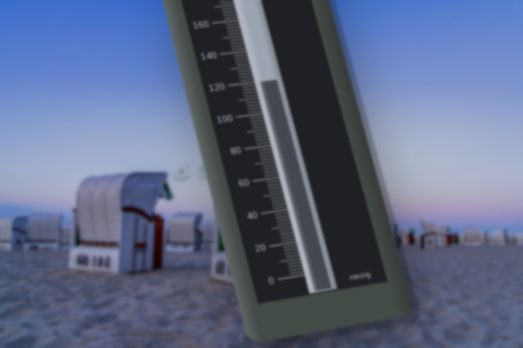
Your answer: 120,mmHg
